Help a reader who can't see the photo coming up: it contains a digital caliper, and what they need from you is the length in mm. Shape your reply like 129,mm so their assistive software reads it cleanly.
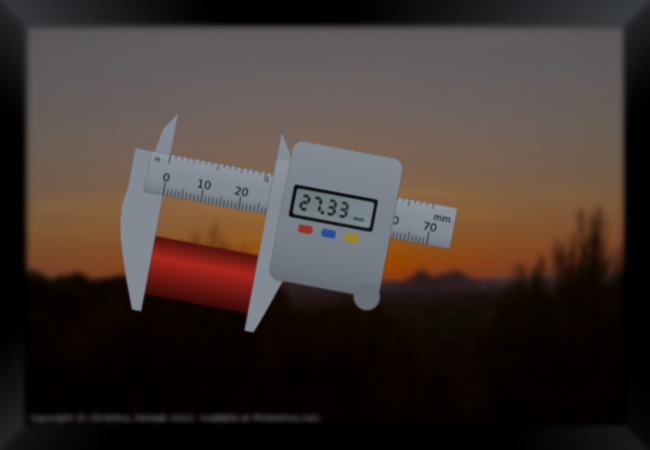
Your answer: 27.33,mm
